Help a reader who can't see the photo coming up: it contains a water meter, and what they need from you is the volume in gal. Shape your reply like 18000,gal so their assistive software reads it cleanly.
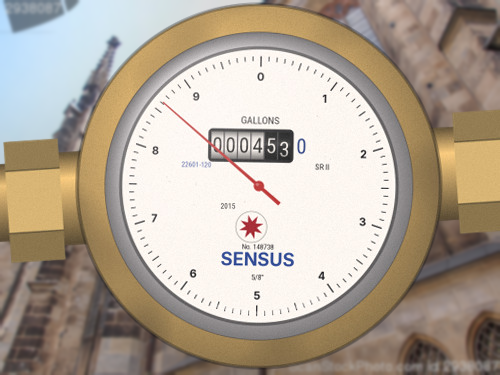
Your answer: 4528.6,gal
